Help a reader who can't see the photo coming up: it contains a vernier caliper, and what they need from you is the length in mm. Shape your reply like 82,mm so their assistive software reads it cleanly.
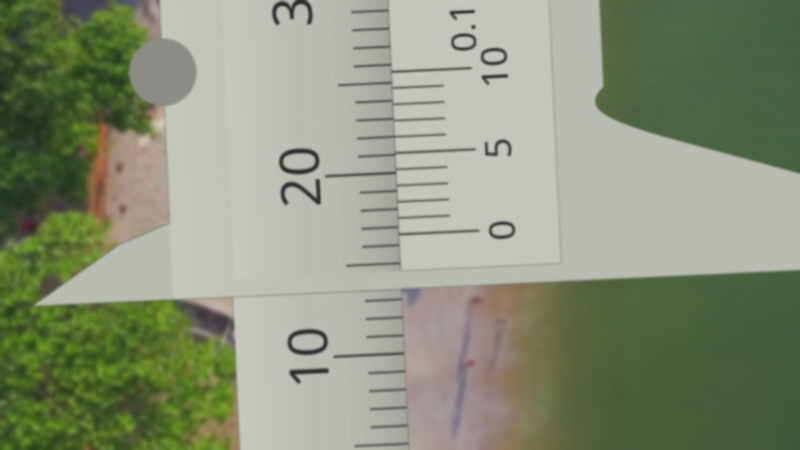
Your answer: 16.6,mm
